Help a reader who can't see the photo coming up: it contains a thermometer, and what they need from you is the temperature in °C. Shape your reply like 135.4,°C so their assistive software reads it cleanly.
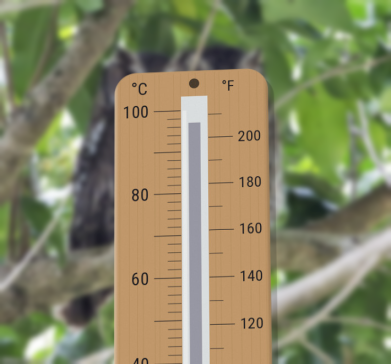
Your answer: 97,°C
